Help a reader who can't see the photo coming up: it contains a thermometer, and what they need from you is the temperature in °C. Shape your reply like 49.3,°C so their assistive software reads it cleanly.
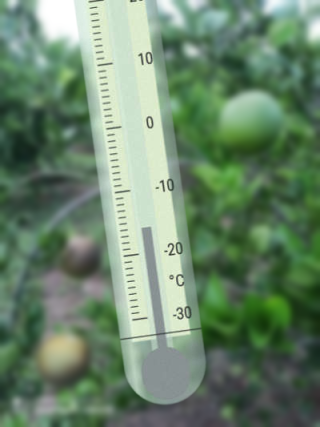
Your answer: -16,°C
